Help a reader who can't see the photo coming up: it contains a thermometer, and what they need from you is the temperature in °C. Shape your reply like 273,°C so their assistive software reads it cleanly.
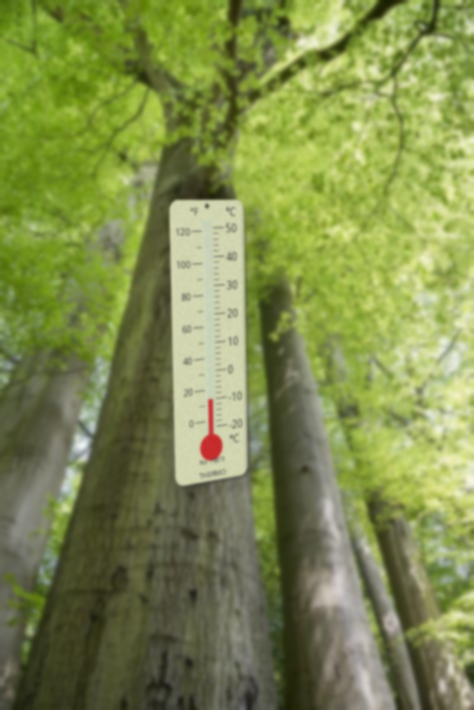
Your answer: -10,°C
